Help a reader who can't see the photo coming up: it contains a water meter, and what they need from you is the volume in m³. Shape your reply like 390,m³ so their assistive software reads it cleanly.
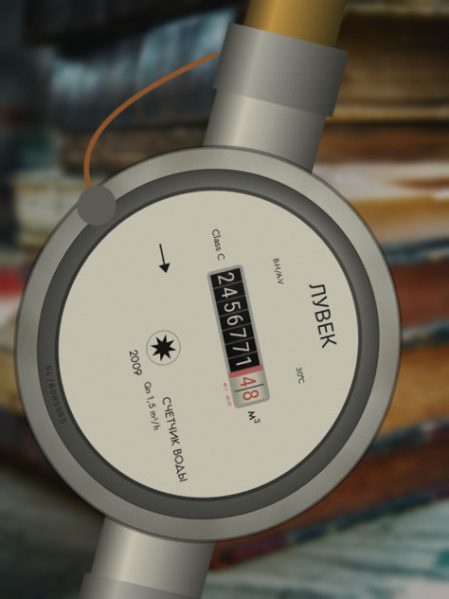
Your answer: 2456771.48,m³
